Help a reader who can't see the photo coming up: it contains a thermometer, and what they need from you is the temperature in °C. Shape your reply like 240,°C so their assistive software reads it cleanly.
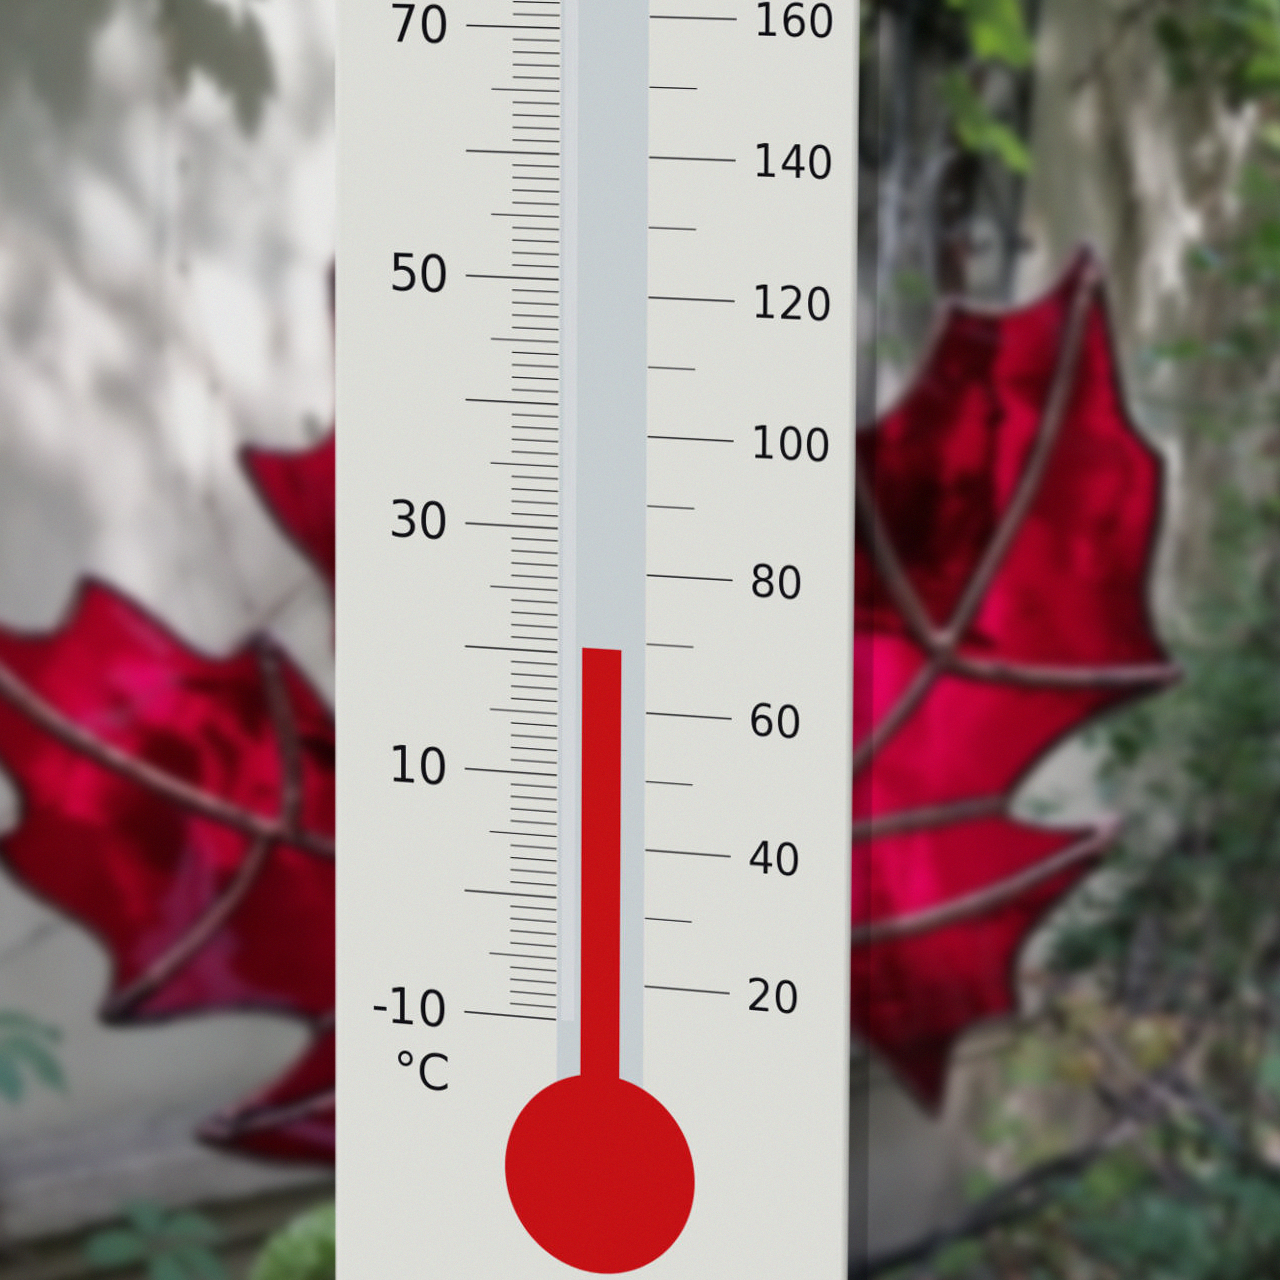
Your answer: 20.5,°C
